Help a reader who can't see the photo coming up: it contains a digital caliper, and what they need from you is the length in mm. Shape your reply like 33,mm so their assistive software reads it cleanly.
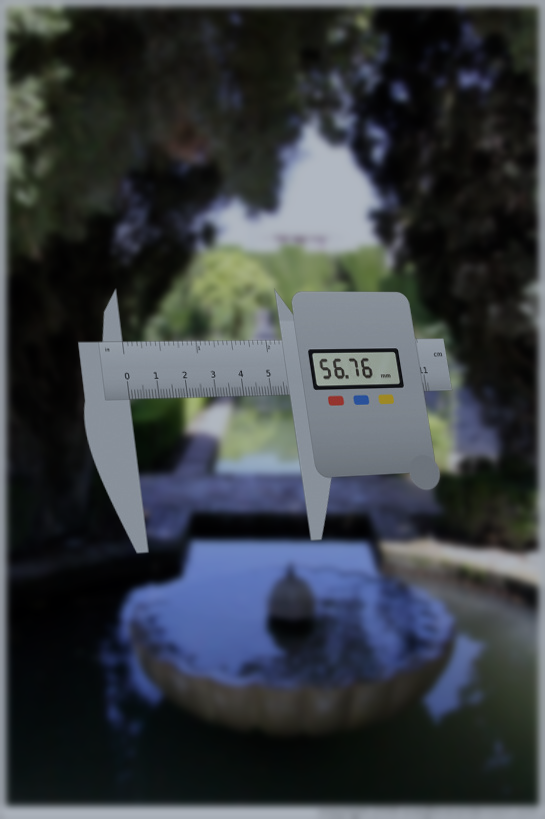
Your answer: 56.76,mm
